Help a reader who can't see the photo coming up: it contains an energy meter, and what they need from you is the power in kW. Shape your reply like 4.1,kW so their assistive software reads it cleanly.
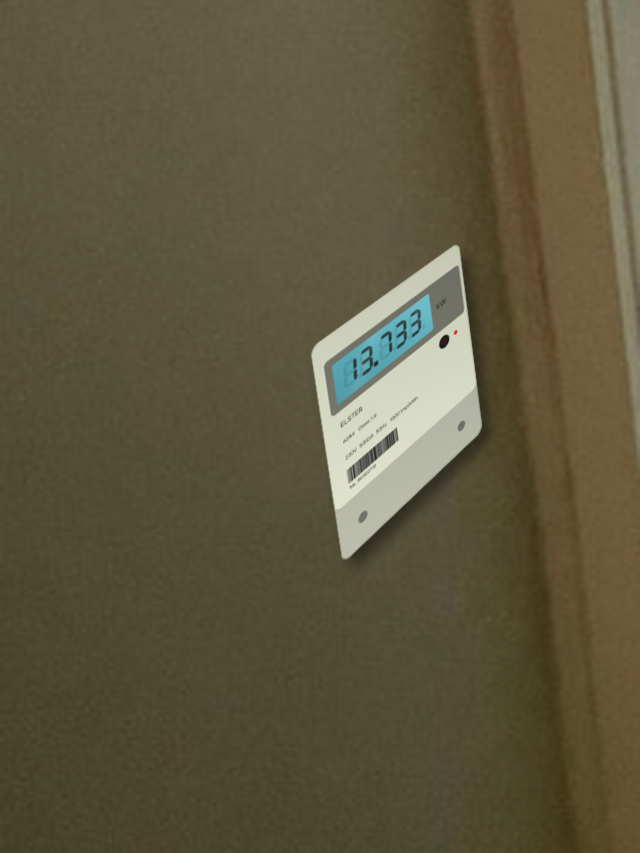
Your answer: 13.733,kW
